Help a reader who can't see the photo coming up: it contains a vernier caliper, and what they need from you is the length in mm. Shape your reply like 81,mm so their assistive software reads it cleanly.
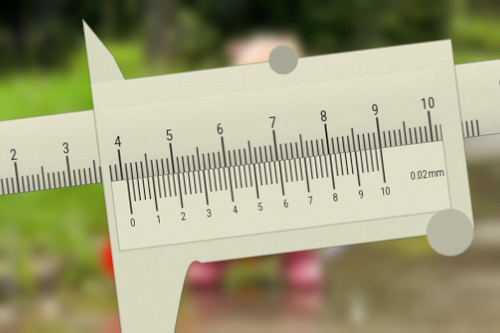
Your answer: 41.0,mm
